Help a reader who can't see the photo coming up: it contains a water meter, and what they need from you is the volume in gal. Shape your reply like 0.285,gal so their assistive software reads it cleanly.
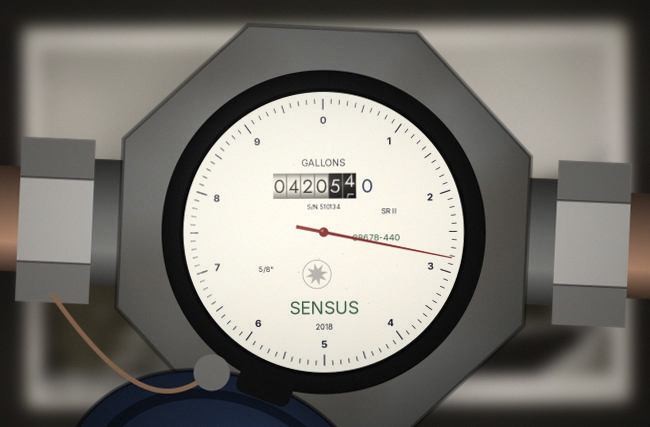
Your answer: 420542.8,gal
